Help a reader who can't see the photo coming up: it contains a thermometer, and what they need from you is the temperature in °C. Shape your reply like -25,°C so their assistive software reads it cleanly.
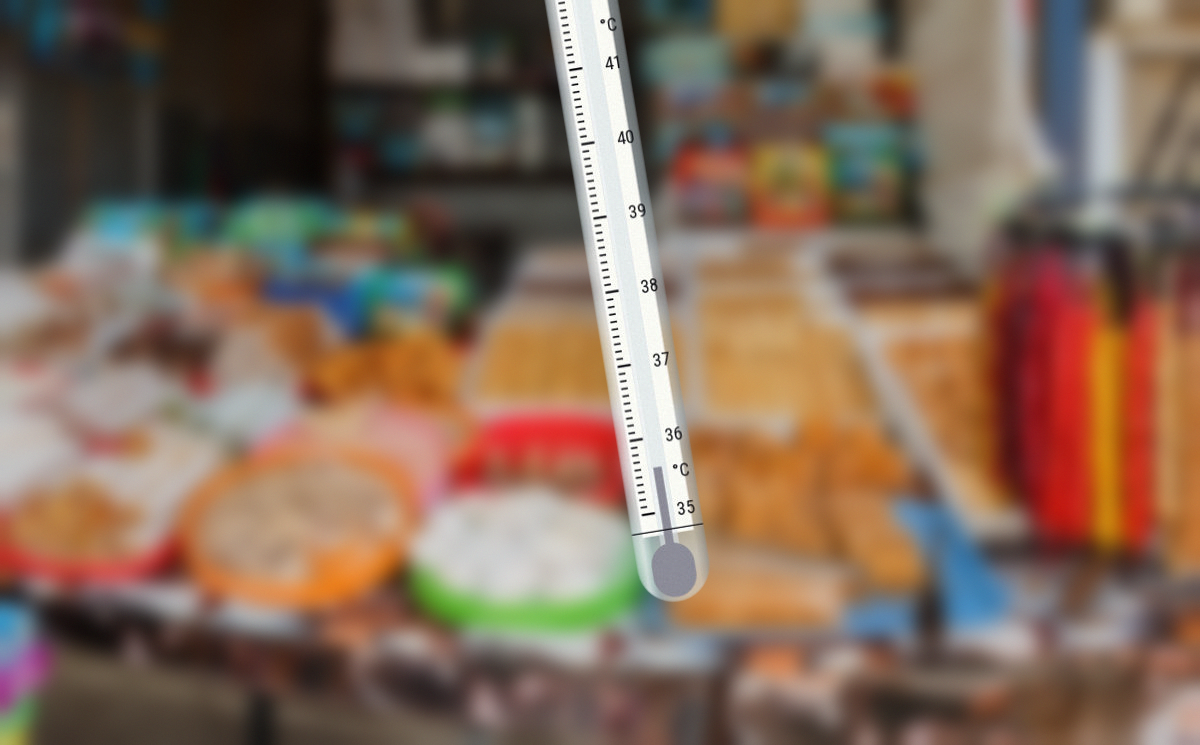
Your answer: 35.6,°C
